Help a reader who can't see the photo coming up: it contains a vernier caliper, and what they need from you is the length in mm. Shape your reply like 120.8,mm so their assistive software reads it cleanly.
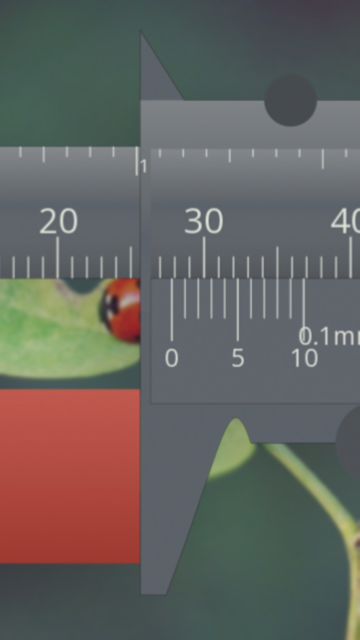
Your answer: 27.8,mm
